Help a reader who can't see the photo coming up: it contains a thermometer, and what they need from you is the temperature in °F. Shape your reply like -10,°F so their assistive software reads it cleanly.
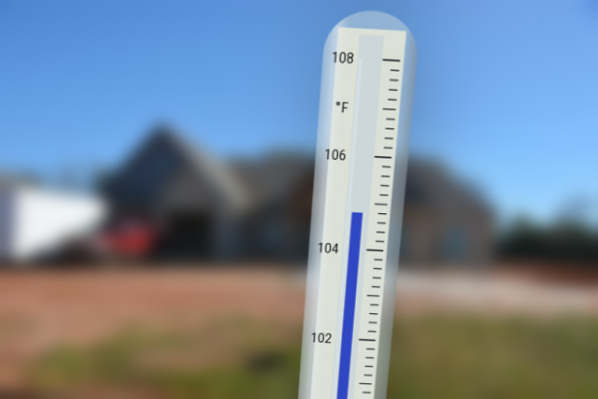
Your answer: 104.8,°F
